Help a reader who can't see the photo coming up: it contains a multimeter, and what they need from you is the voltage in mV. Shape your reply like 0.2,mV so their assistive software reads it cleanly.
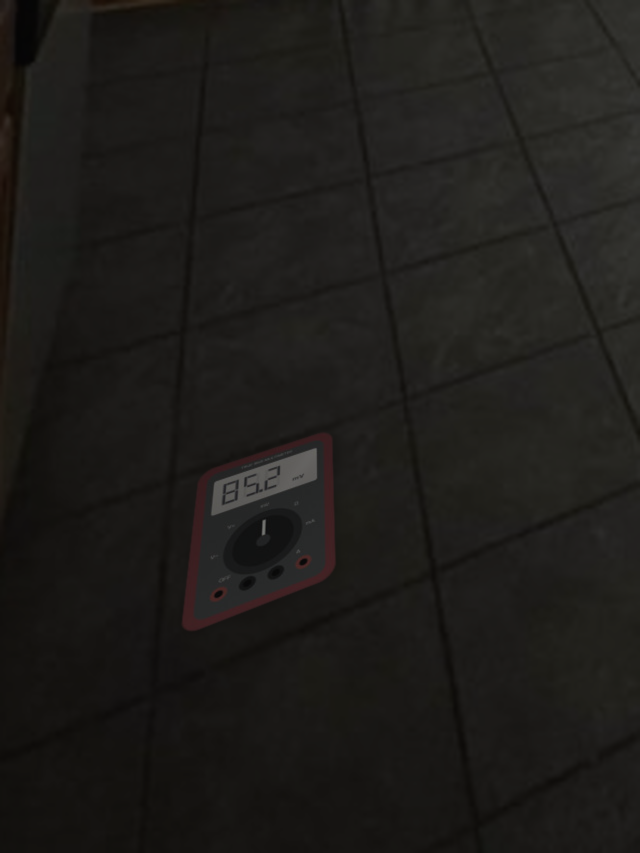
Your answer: 85.2,mV
